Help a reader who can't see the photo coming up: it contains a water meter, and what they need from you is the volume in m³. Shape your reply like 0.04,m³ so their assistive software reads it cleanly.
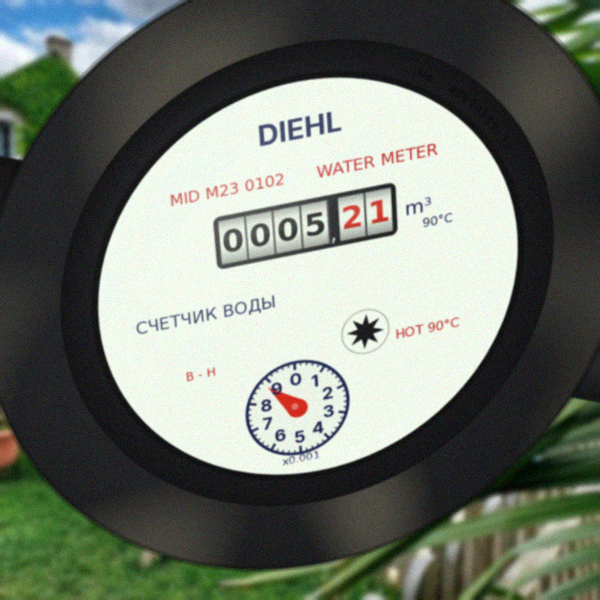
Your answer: 5.218,m³
